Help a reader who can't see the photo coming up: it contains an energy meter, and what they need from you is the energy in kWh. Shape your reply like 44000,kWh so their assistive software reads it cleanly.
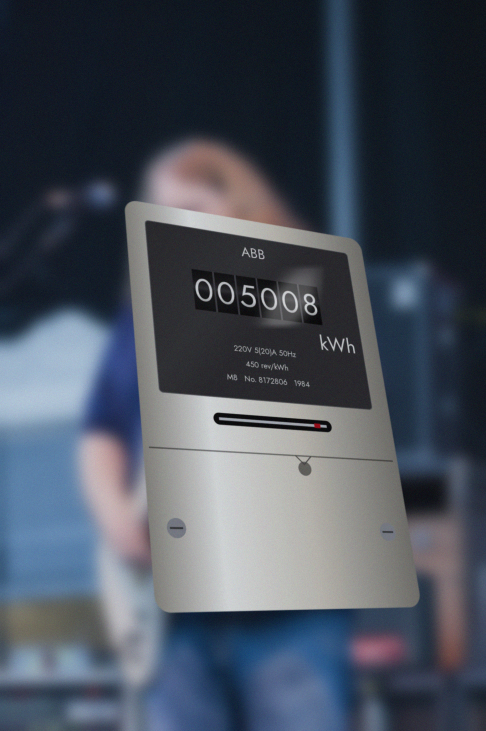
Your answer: 5008,kWh
